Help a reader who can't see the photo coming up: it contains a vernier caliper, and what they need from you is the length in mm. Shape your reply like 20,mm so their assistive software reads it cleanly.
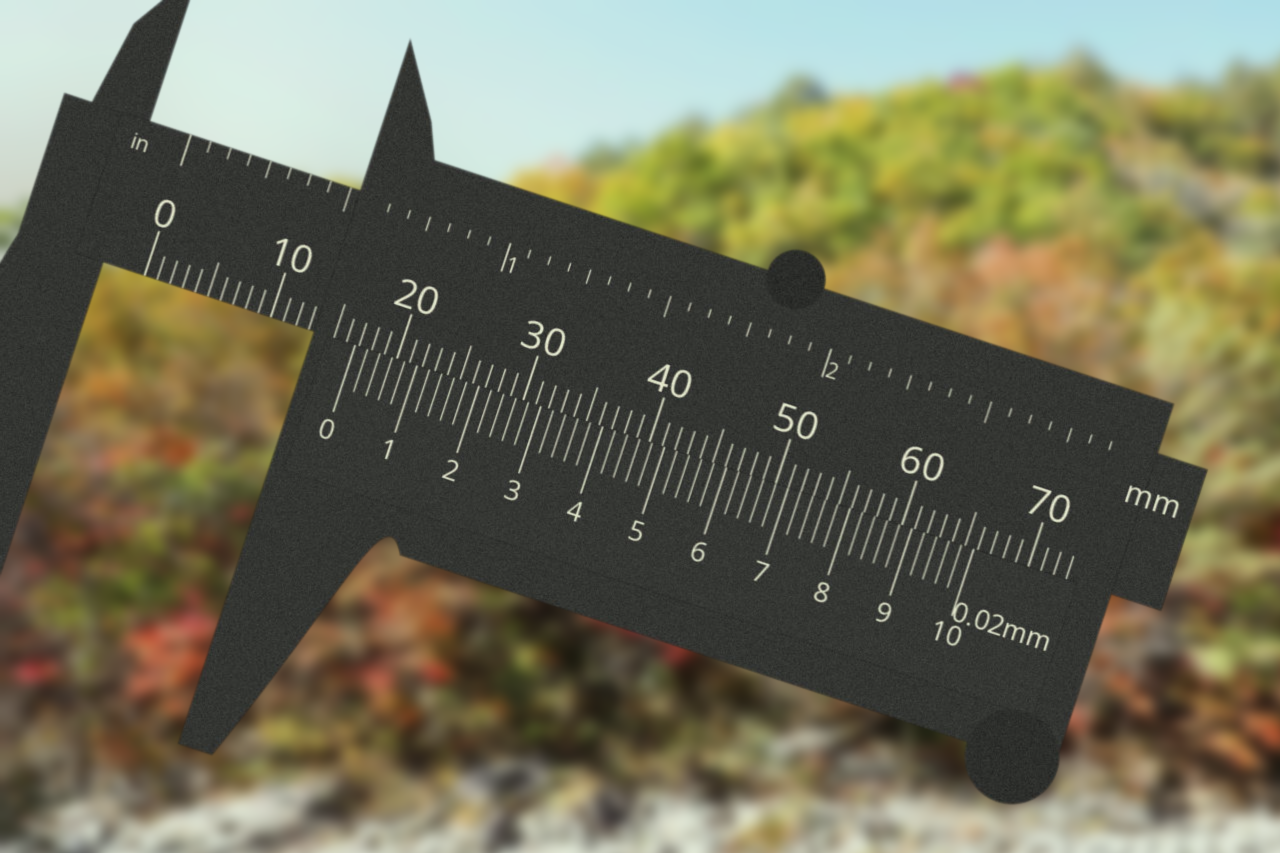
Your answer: 16.7,mm
